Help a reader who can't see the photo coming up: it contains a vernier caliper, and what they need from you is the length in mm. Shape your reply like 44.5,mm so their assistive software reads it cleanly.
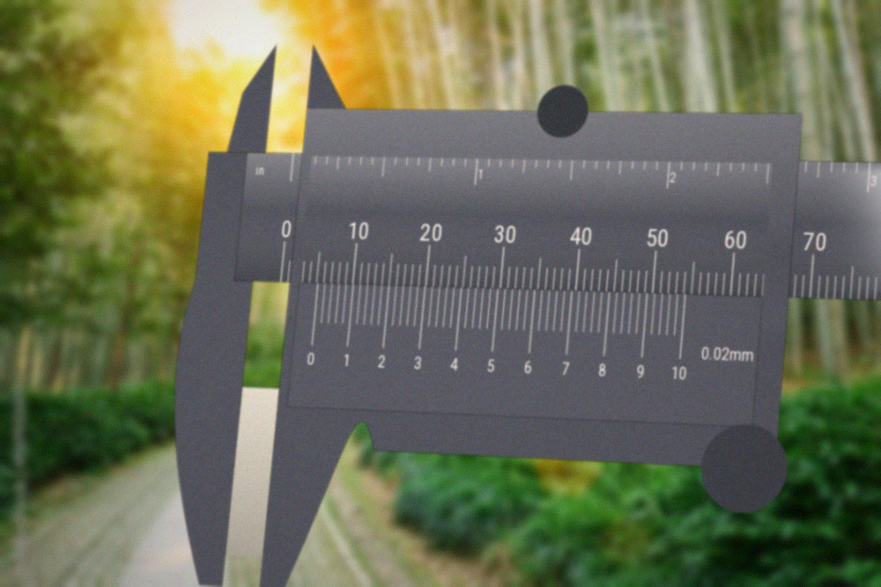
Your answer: 5.2,mm
